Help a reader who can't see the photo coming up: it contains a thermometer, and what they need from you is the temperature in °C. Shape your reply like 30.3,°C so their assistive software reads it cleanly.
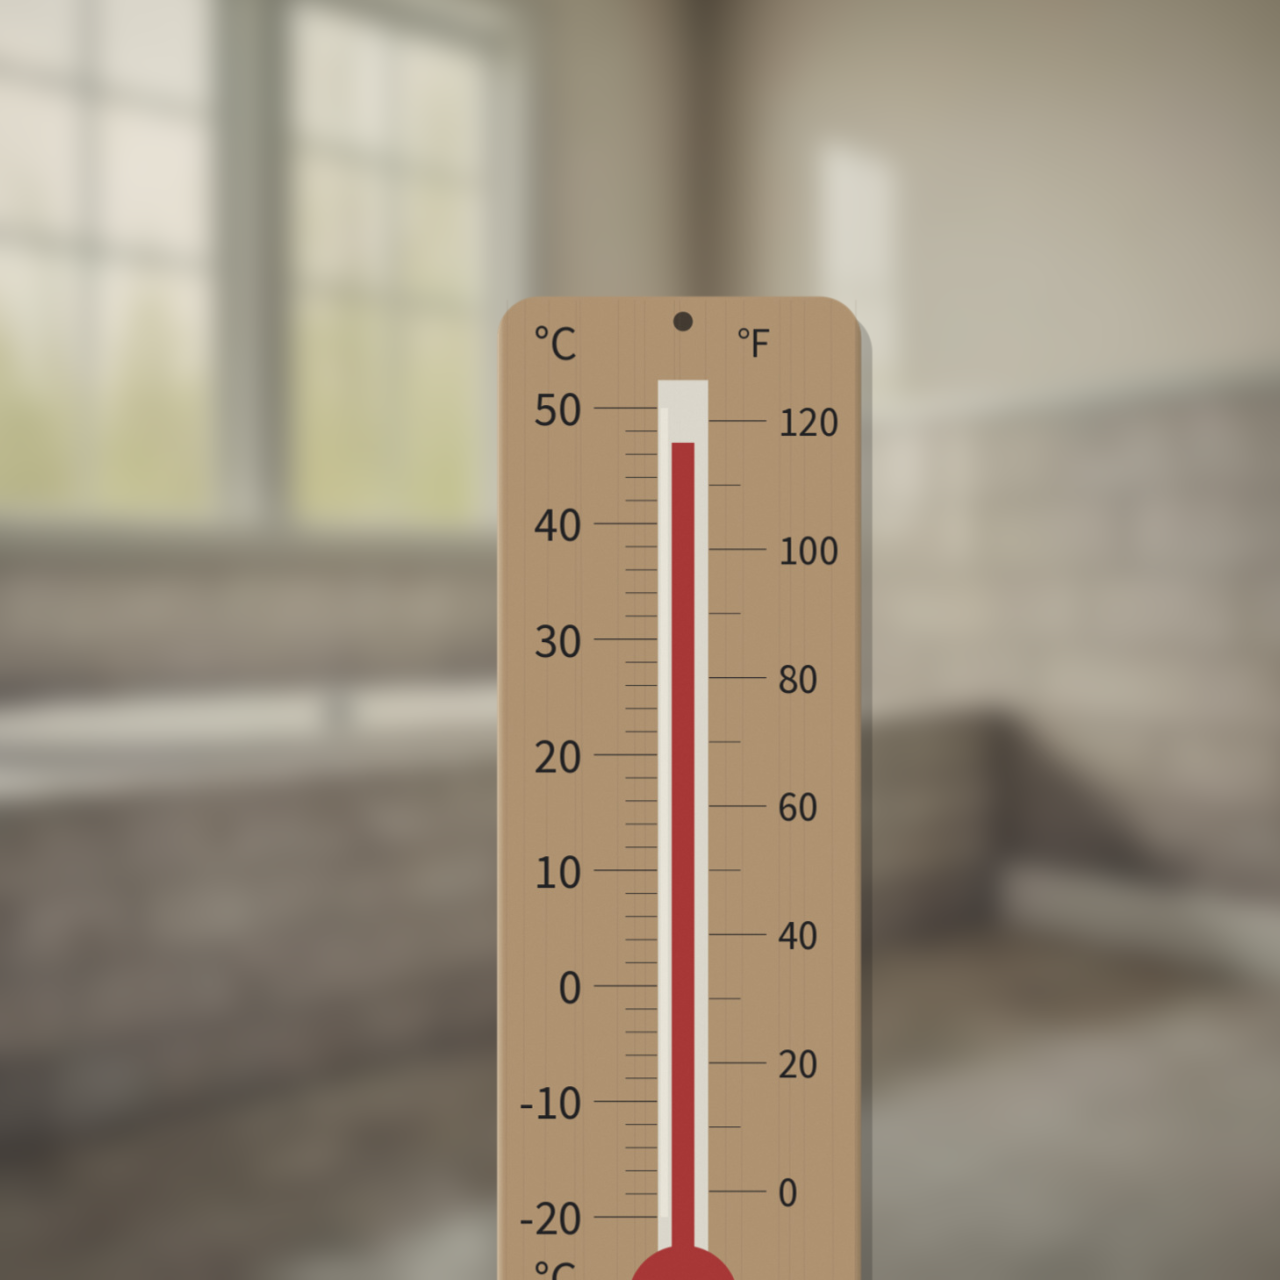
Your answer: 47,°C
